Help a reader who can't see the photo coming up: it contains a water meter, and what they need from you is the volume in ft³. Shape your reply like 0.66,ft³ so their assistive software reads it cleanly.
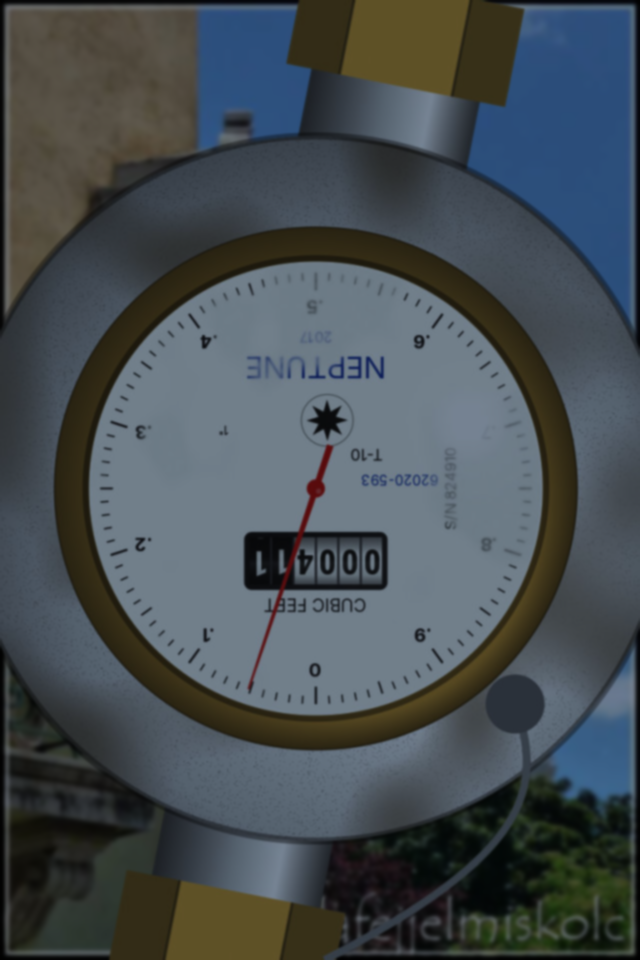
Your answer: 411.05,ft³
